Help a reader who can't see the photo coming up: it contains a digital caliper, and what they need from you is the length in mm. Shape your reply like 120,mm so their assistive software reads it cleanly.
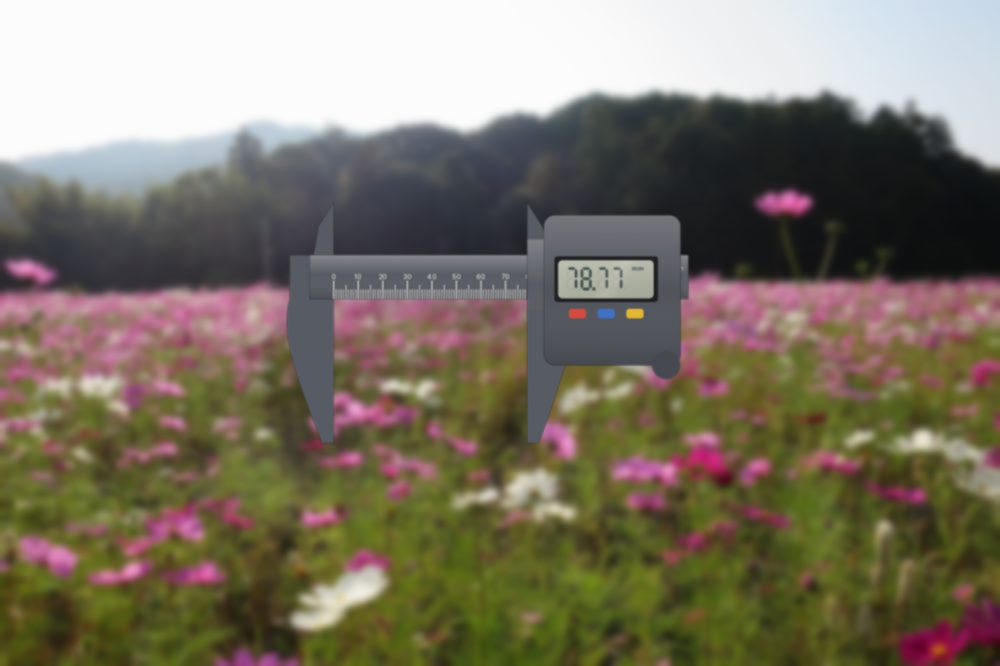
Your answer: 78.77,mm
